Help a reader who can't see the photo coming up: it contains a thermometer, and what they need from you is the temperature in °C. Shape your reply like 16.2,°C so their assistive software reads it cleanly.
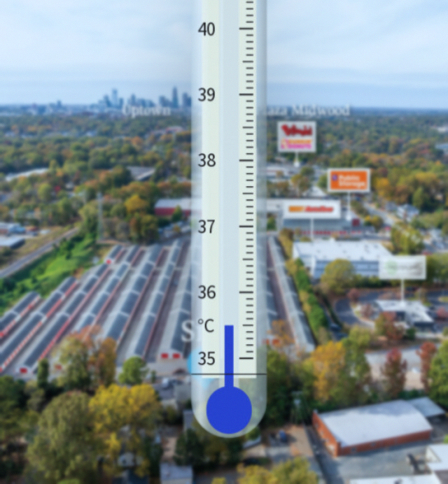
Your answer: 35.5,°C
